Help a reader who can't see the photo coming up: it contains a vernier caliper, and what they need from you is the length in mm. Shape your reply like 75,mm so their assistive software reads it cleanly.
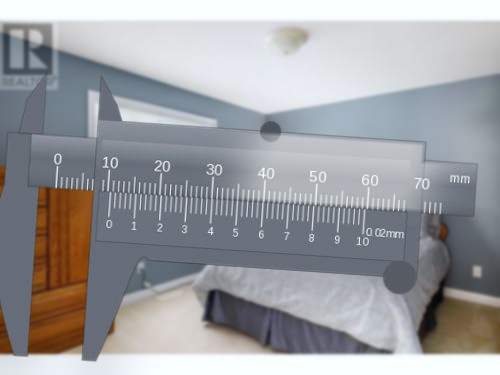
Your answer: 10.5,mm
